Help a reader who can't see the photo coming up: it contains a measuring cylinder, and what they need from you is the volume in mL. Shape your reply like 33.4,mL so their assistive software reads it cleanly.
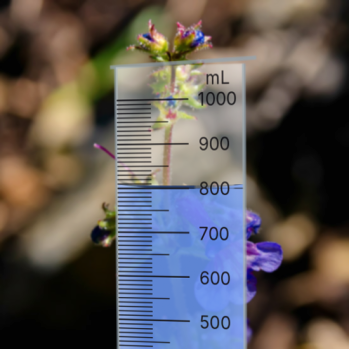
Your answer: 800,mL
